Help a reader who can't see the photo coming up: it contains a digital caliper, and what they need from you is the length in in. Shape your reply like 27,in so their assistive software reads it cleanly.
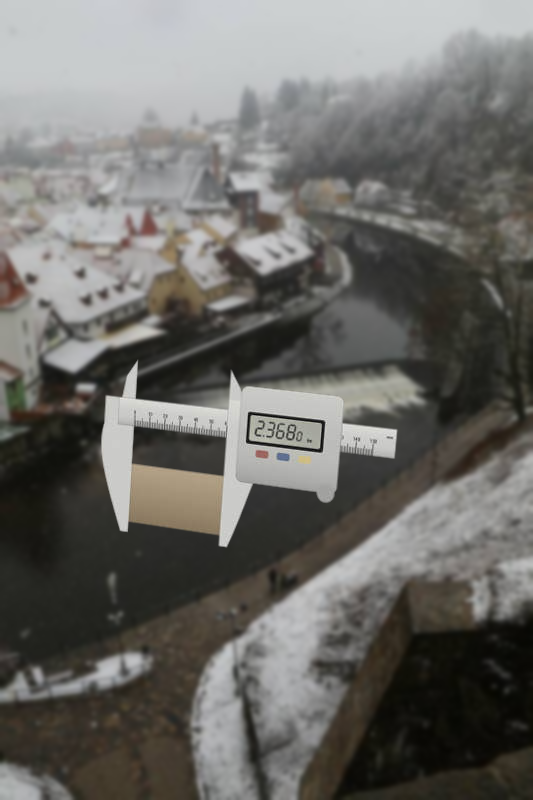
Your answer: 2.3680,in
